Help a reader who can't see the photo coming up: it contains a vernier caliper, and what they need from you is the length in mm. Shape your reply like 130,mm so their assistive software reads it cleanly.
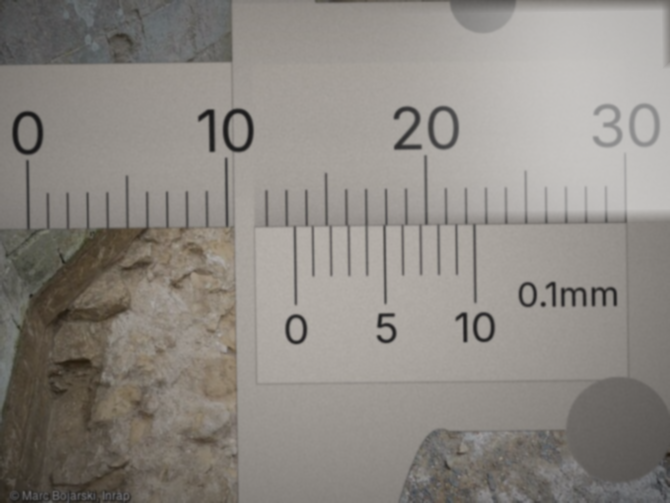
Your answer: 13.4,mm
